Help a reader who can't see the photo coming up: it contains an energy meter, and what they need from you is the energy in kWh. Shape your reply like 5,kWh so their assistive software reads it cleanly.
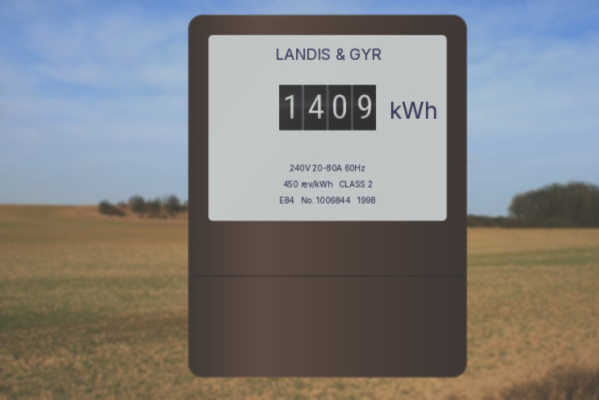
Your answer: 1409,kWh
